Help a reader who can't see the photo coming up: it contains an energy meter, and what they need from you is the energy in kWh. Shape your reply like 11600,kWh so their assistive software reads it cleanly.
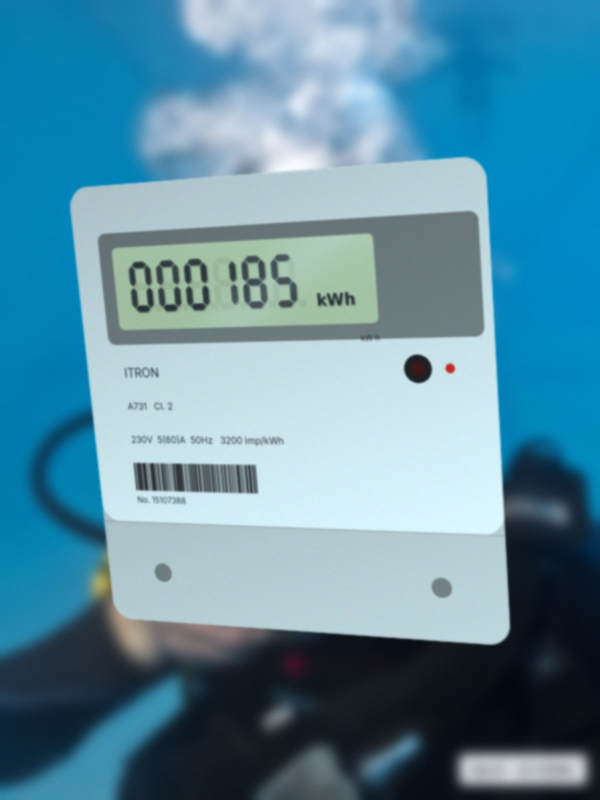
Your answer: 185,kWh
